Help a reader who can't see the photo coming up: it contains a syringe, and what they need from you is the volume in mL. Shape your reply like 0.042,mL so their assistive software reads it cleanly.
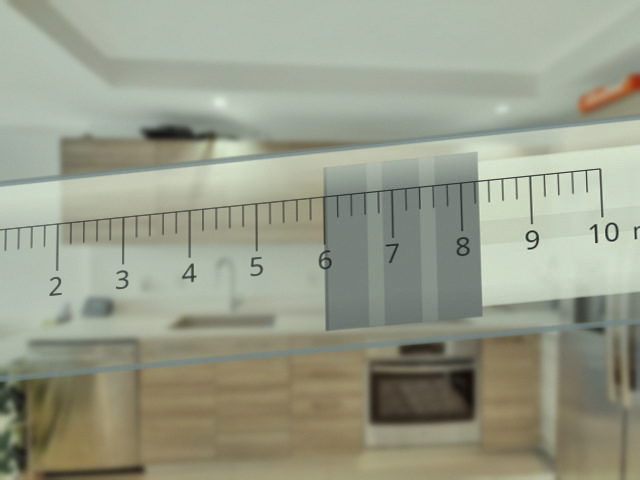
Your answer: 6,mL
